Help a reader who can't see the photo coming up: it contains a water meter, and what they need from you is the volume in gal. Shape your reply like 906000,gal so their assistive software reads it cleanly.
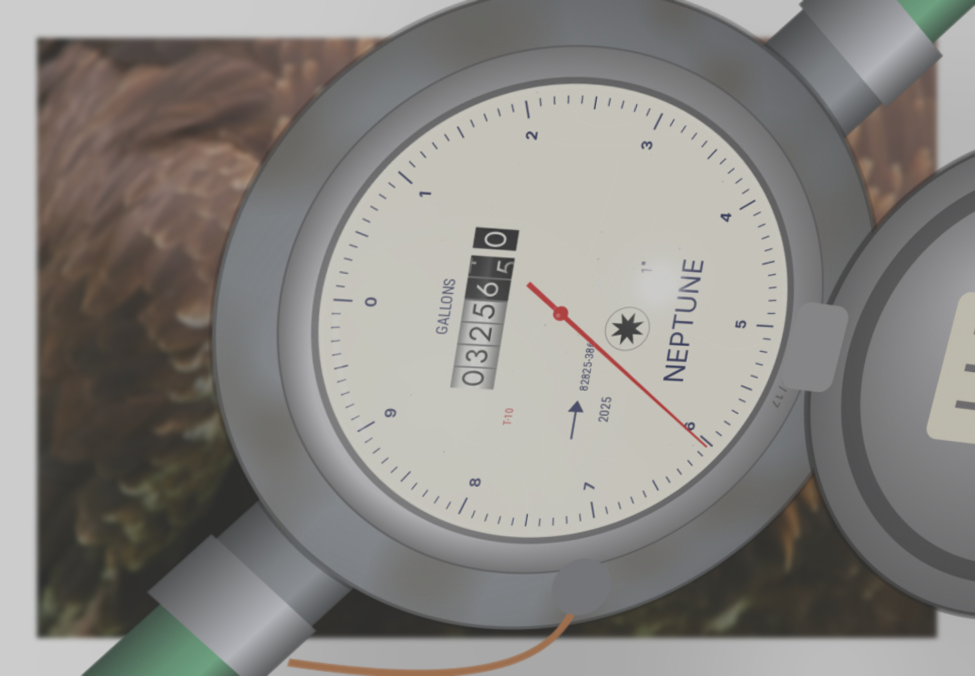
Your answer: 325646.0,gal
